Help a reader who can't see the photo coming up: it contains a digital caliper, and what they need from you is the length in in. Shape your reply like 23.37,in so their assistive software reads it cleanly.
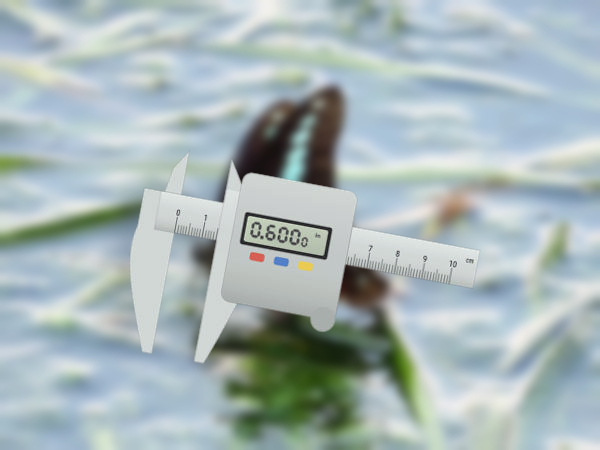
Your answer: 0.6000,in
